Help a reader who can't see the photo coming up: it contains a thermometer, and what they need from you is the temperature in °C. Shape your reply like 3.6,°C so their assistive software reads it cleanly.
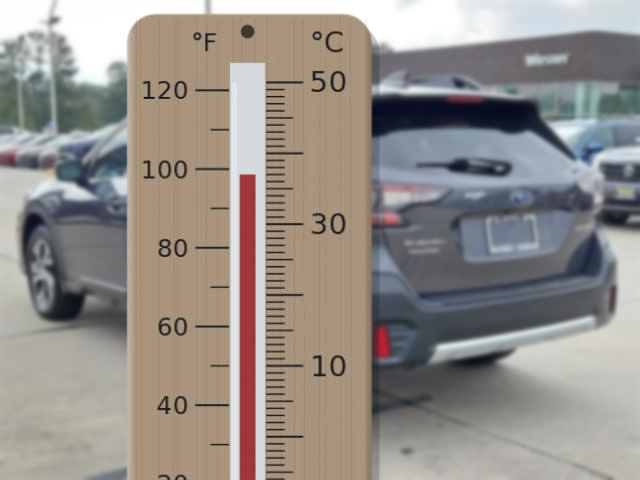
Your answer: 37,°C
